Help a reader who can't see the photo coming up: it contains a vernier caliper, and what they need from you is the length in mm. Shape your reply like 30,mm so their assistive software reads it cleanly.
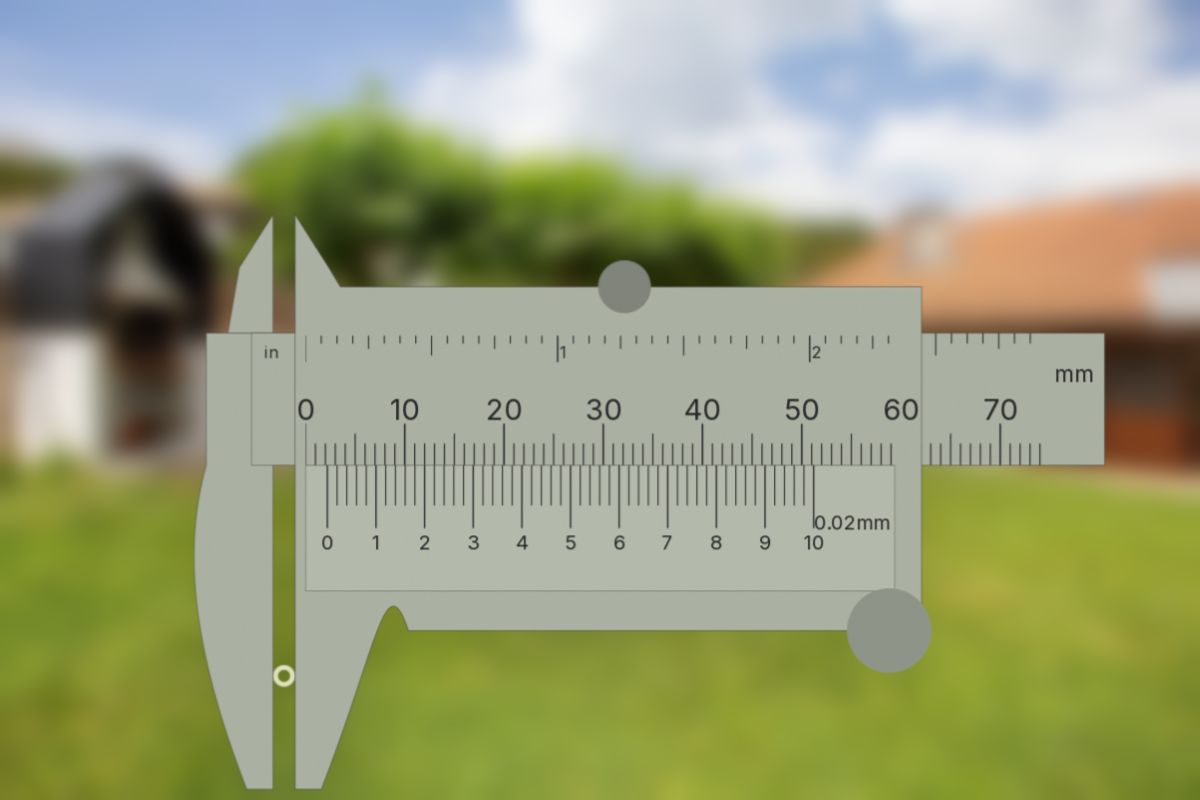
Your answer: 2.2,mm
